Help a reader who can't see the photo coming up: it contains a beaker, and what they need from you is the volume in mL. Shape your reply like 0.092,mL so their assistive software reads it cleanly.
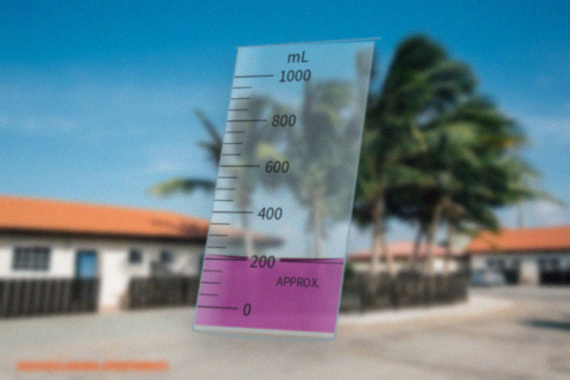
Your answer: 200,mL
